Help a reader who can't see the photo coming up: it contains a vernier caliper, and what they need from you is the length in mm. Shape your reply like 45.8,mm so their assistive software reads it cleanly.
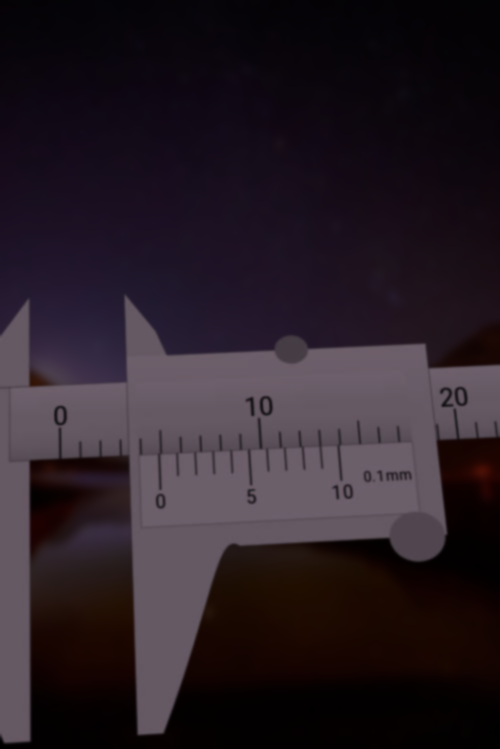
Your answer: 4.9,mm
